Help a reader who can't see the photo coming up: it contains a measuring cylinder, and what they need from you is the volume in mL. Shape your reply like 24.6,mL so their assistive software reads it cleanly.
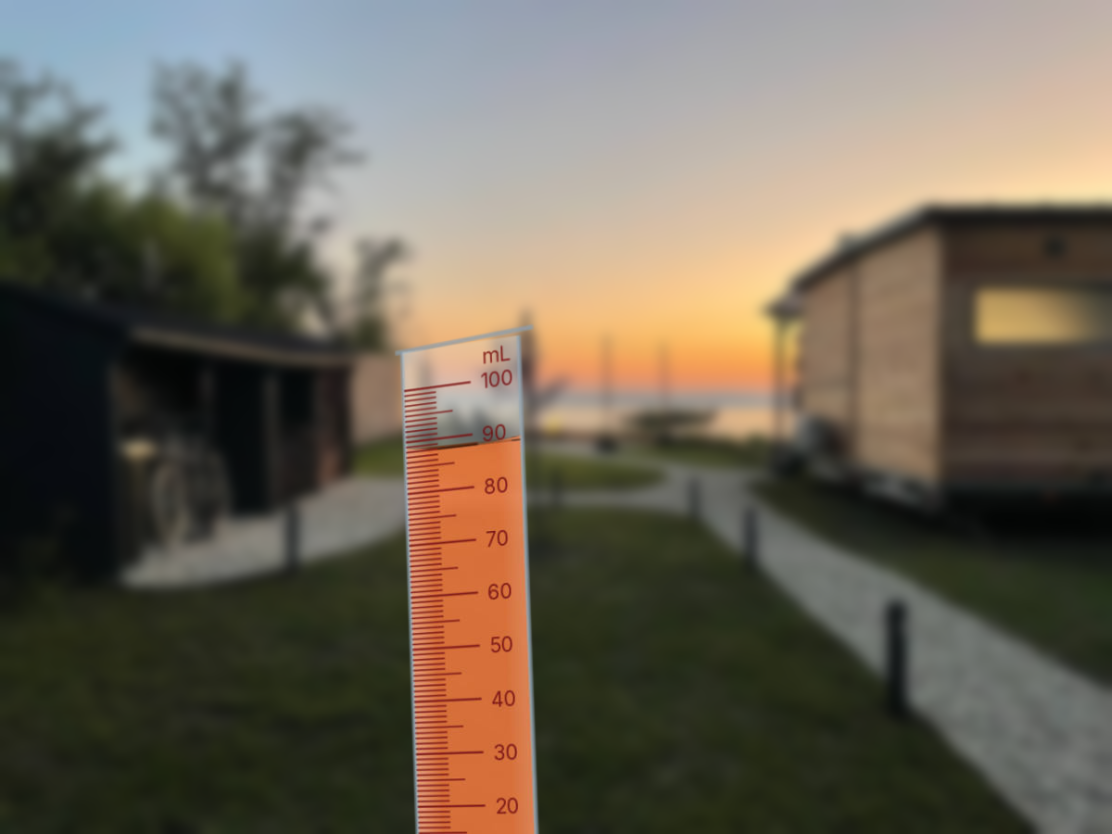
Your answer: 88,mL
